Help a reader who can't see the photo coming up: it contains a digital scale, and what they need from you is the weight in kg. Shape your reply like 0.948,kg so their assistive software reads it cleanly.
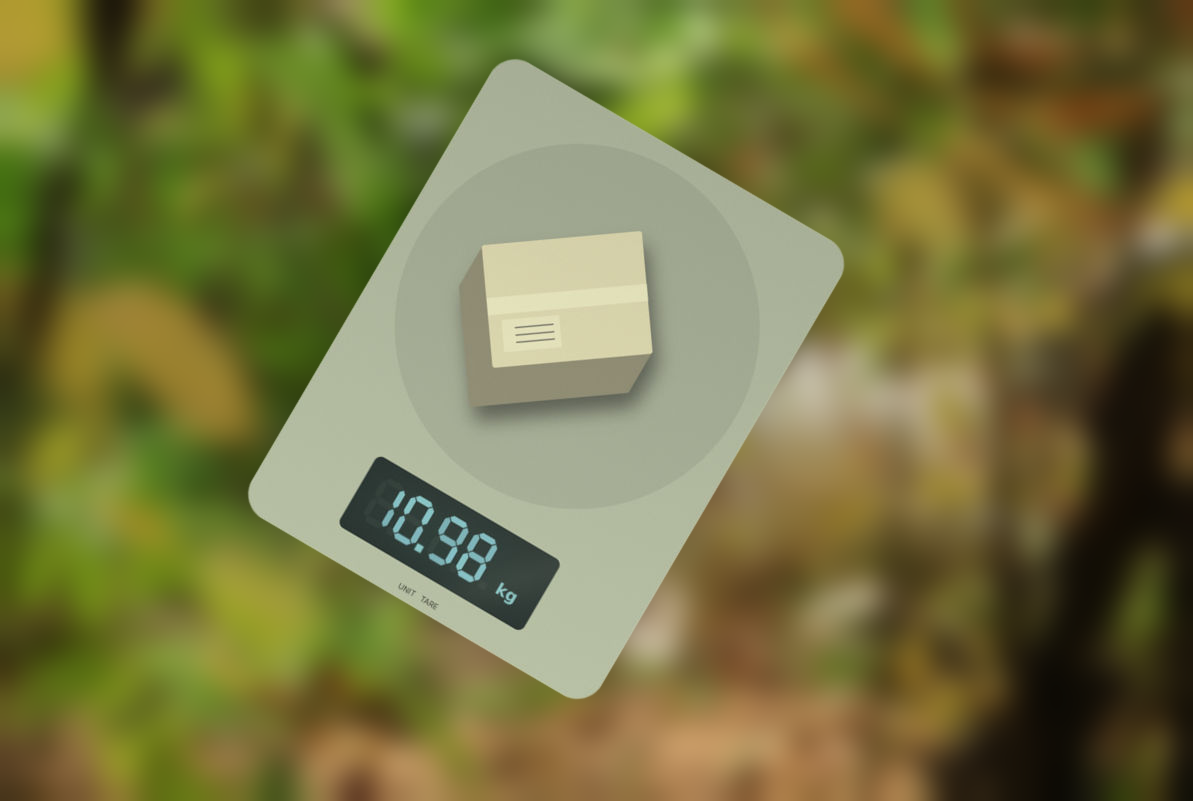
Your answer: 10.98,kg
